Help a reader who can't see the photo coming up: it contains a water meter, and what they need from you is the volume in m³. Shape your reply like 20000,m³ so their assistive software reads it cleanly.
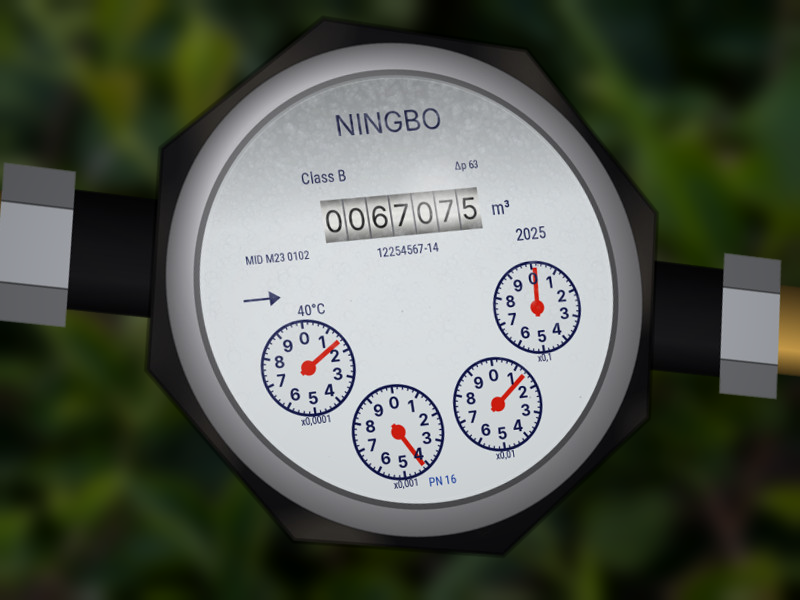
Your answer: 67075.0141,m³
